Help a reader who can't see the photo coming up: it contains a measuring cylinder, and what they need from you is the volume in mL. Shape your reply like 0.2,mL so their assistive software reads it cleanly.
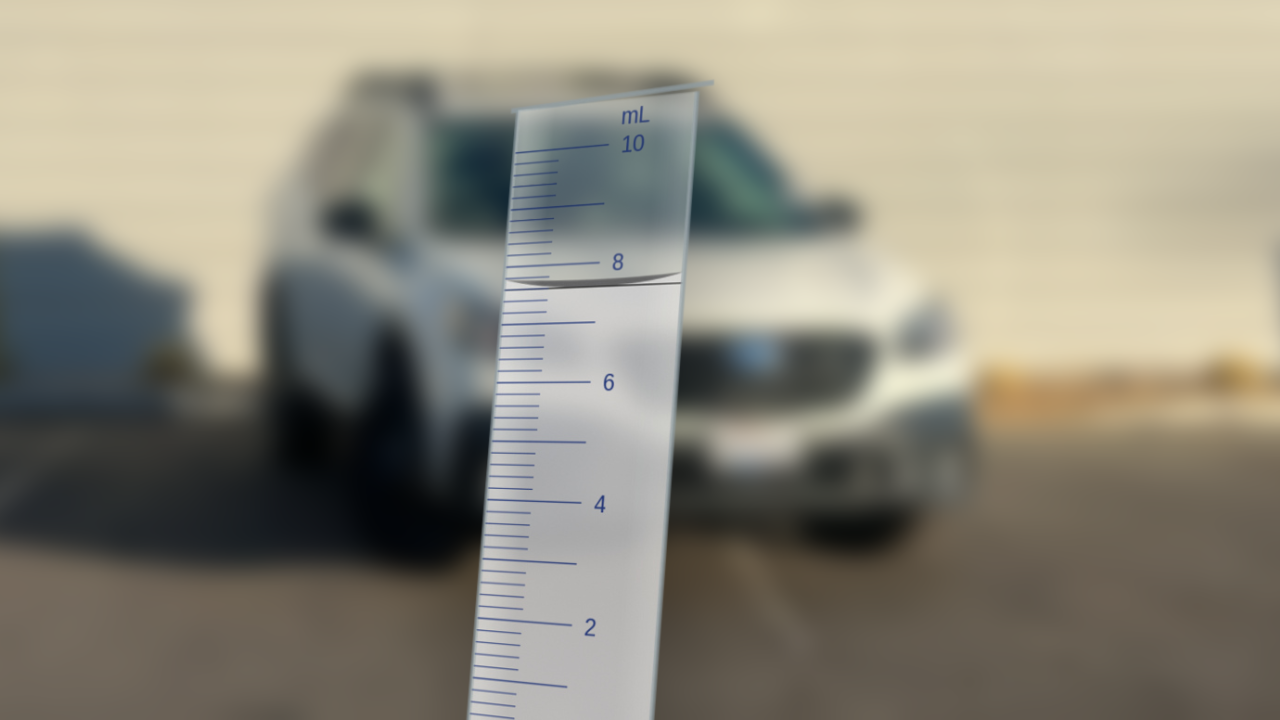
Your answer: 7.6,mL
